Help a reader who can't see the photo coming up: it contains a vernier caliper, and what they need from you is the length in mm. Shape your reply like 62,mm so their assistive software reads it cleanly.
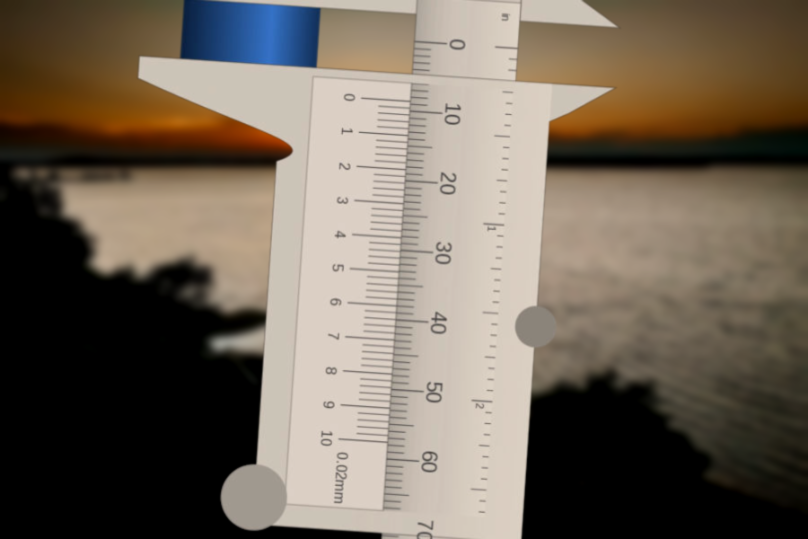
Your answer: 8.6,mm
